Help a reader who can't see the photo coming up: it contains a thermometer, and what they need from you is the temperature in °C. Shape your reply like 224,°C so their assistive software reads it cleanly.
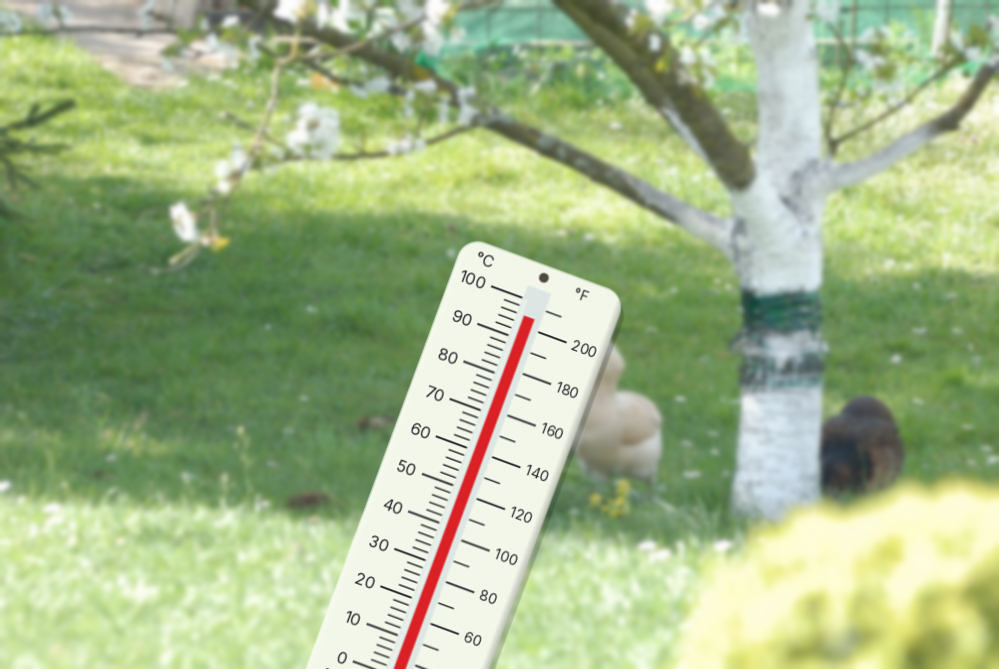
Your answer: 96,°C
